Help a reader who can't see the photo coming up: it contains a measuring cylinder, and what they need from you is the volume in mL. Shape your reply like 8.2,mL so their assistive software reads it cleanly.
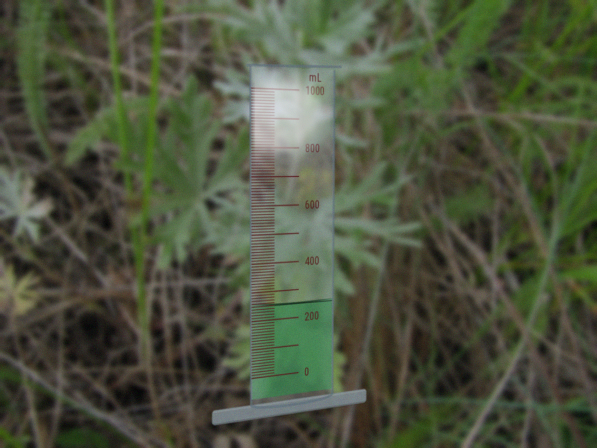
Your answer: 250,mL
